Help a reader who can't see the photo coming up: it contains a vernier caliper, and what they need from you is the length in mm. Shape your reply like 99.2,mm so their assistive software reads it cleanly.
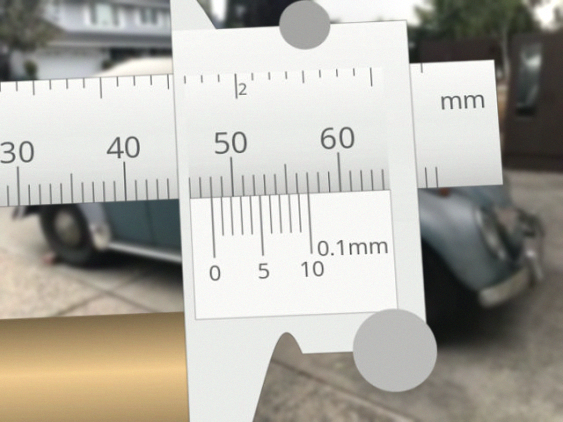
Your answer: 48.0,mm
